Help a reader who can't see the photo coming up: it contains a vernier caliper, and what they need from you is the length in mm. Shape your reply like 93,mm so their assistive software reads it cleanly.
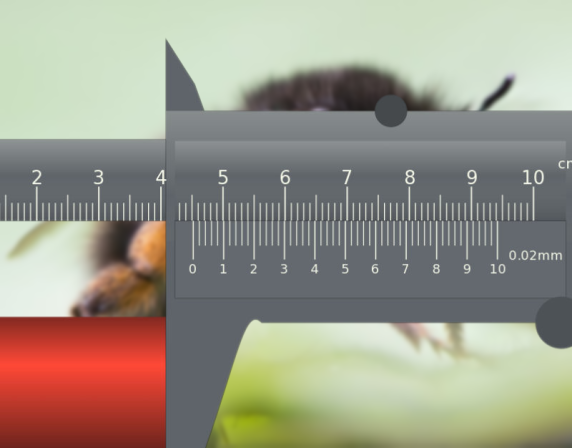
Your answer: 45.2,mm
